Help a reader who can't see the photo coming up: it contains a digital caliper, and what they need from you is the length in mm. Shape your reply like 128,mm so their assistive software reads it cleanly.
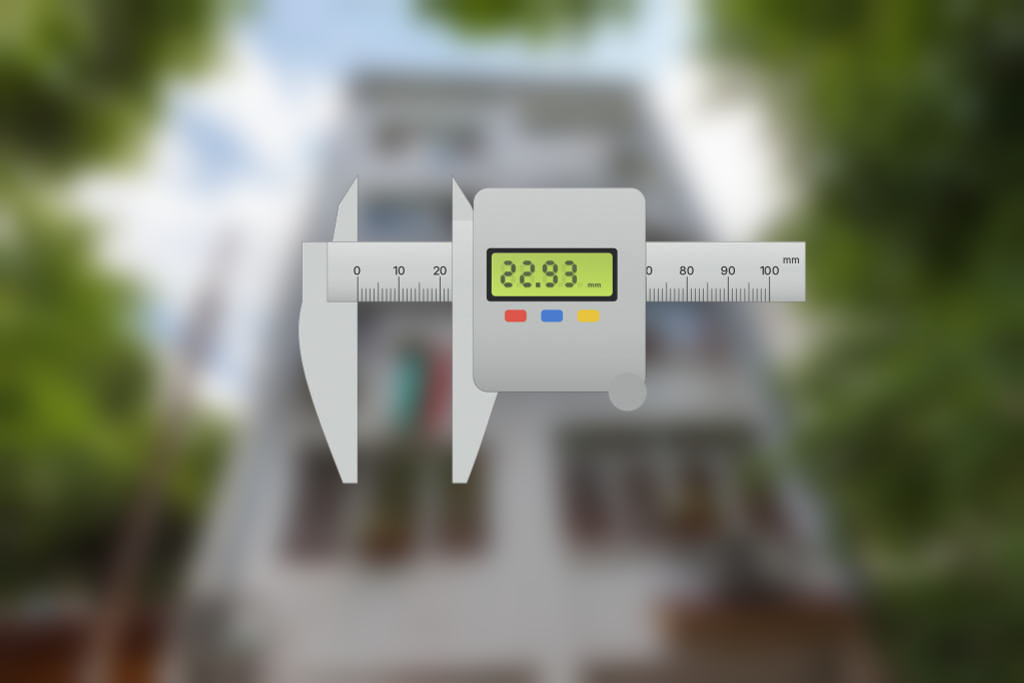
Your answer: 22.93,mm
